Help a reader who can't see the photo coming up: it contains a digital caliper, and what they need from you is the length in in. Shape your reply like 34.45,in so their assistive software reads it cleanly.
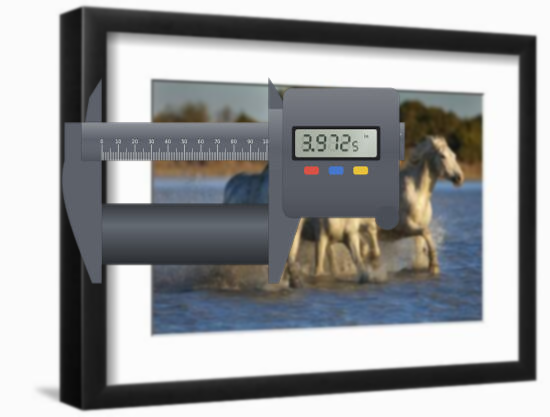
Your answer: 3.9725,in
